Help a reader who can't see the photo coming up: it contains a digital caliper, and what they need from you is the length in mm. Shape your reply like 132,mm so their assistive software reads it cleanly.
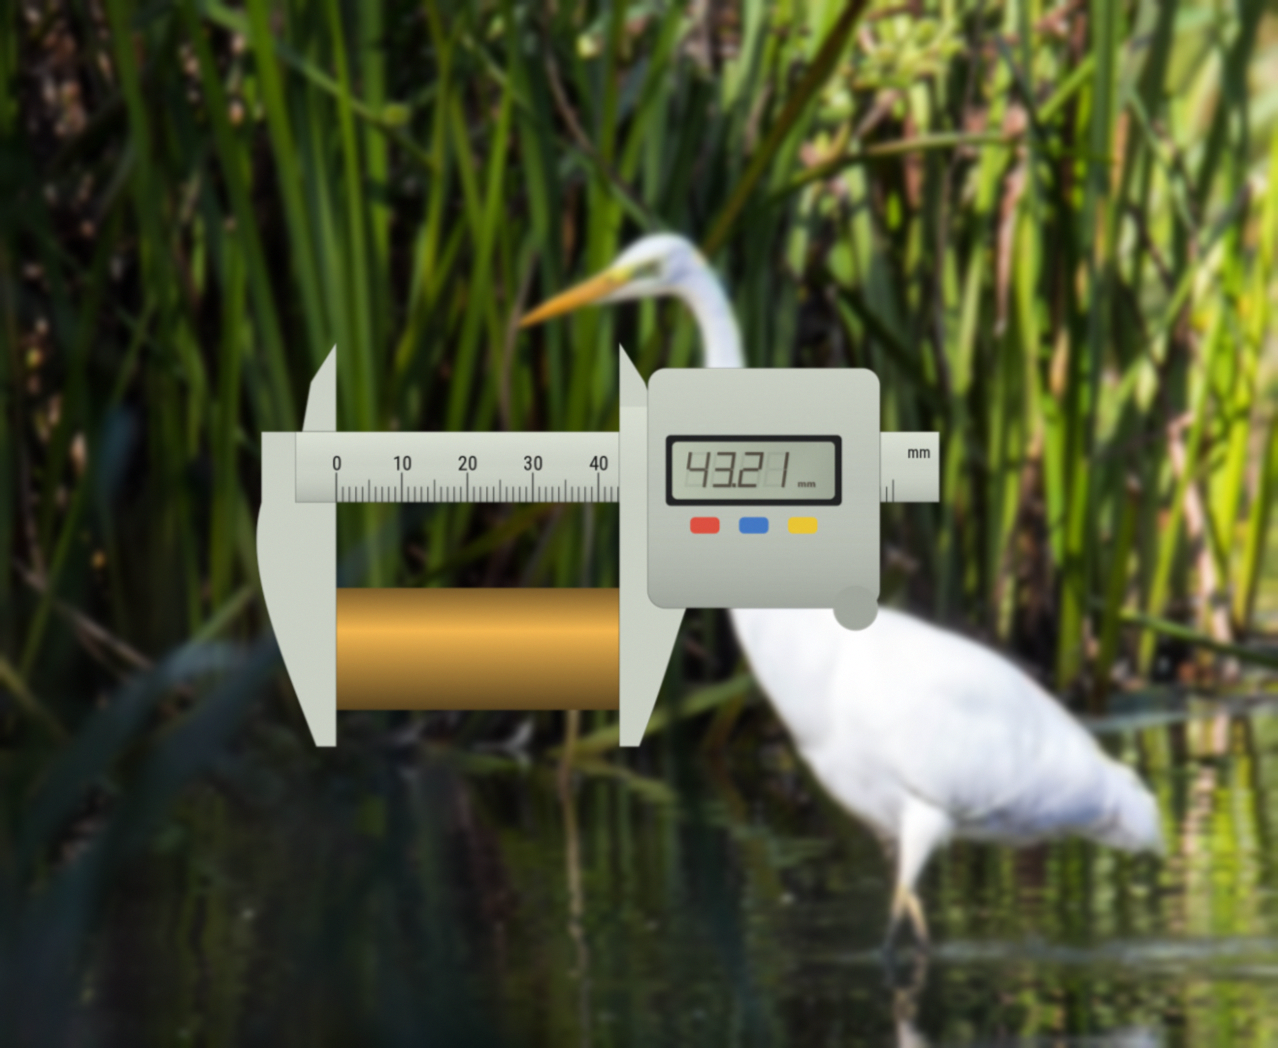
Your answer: 43.21,mm
